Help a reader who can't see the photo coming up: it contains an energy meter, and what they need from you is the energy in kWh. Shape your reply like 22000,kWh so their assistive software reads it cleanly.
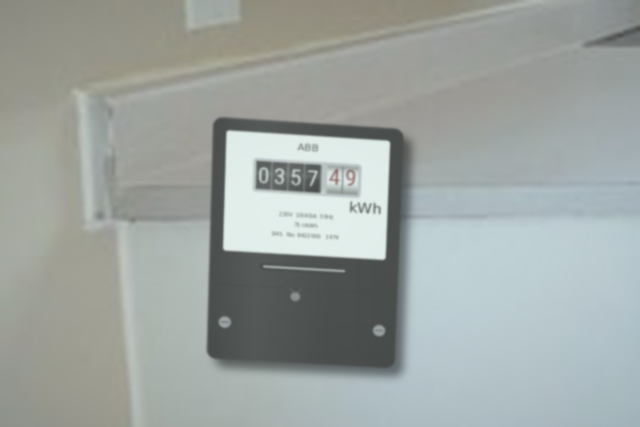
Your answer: 357.49,kWh
